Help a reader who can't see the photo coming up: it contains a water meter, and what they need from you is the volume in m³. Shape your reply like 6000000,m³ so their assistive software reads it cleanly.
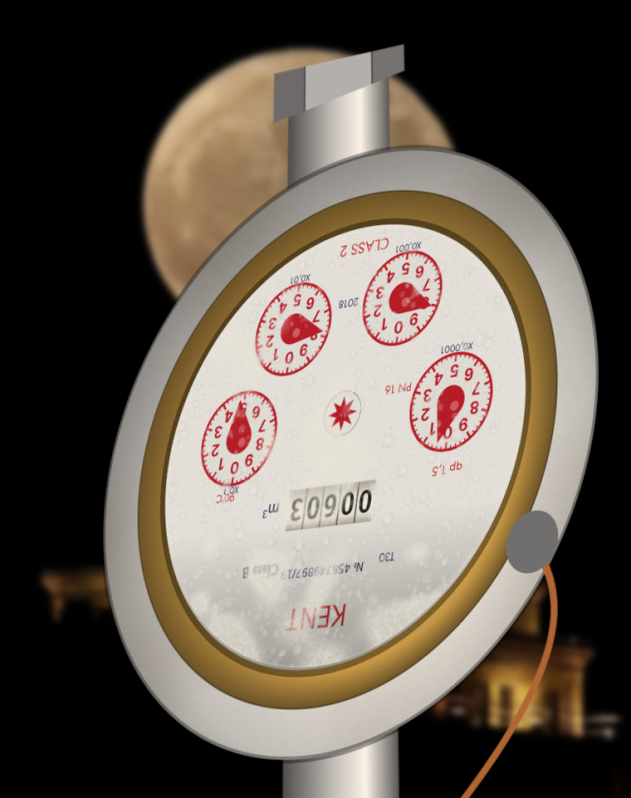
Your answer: 603.4780,m³
